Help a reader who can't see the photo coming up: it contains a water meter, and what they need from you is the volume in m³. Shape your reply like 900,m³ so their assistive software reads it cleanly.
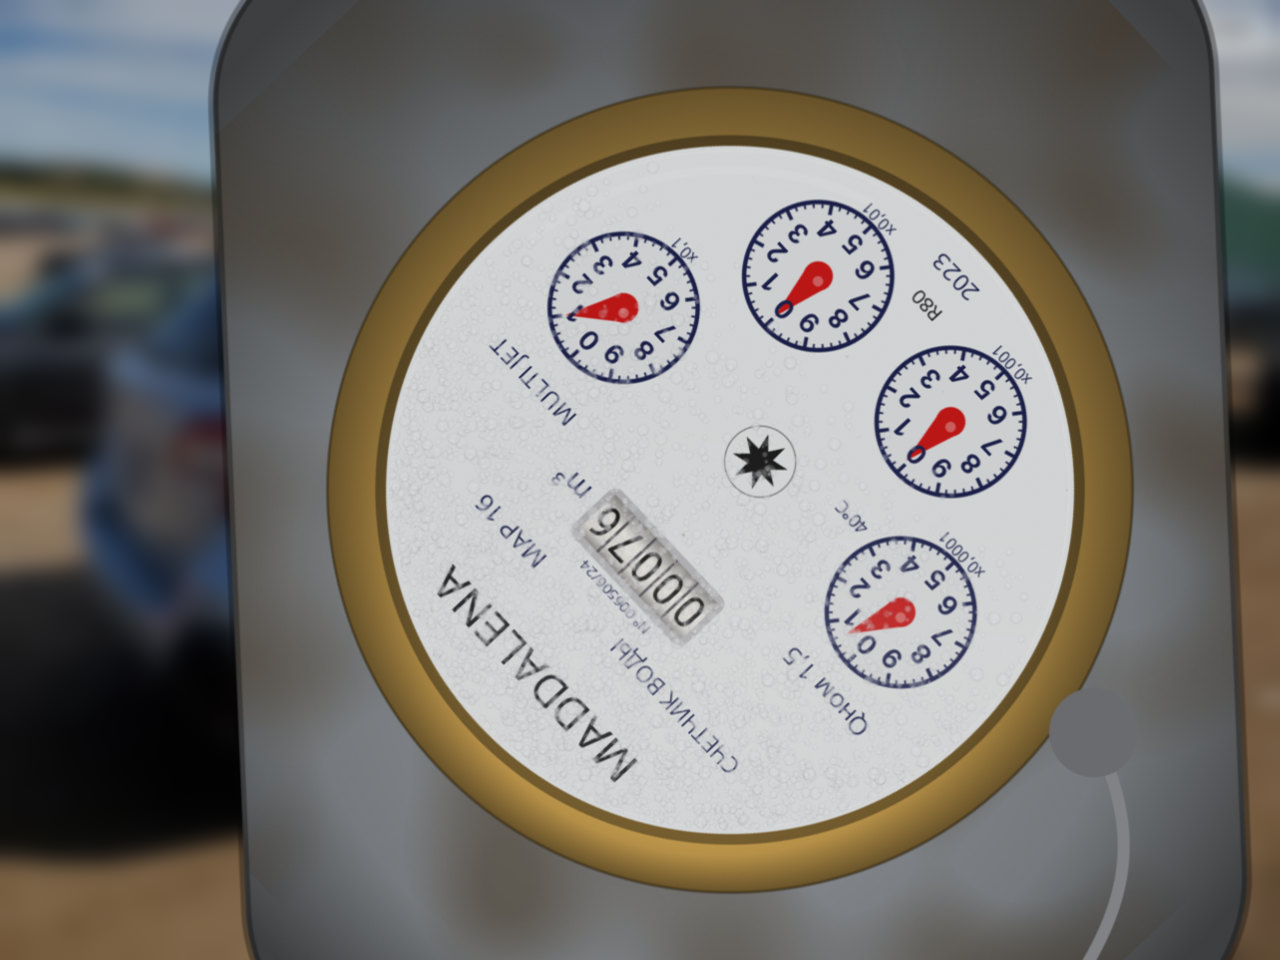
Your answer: 76.1000,m³
